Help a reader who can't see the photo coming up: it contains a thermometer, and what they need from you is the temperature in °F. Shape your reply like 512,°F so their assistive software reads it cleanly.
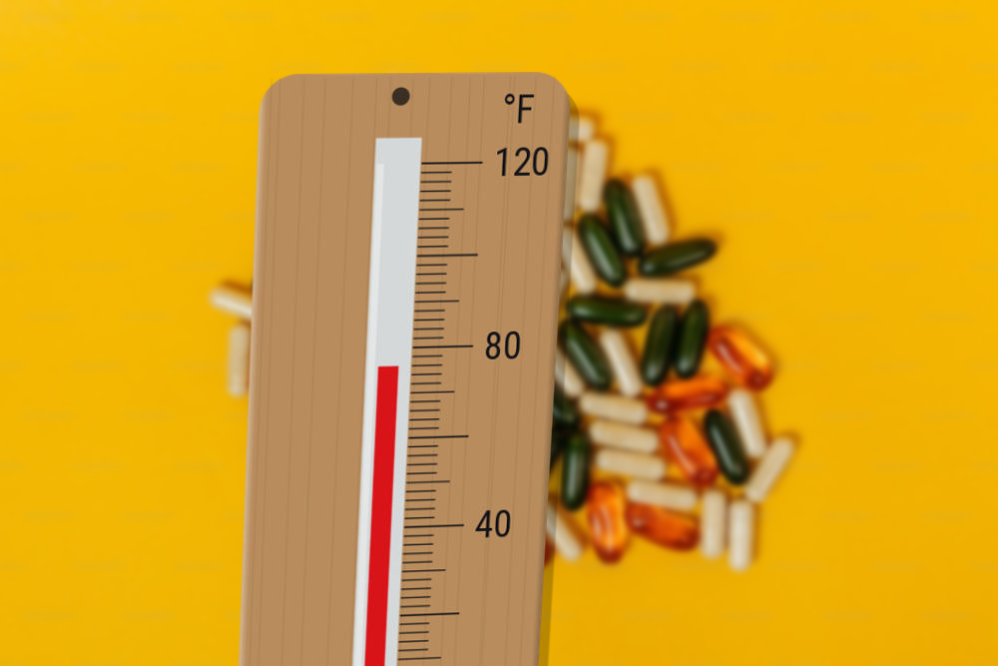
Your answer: 76,°F
